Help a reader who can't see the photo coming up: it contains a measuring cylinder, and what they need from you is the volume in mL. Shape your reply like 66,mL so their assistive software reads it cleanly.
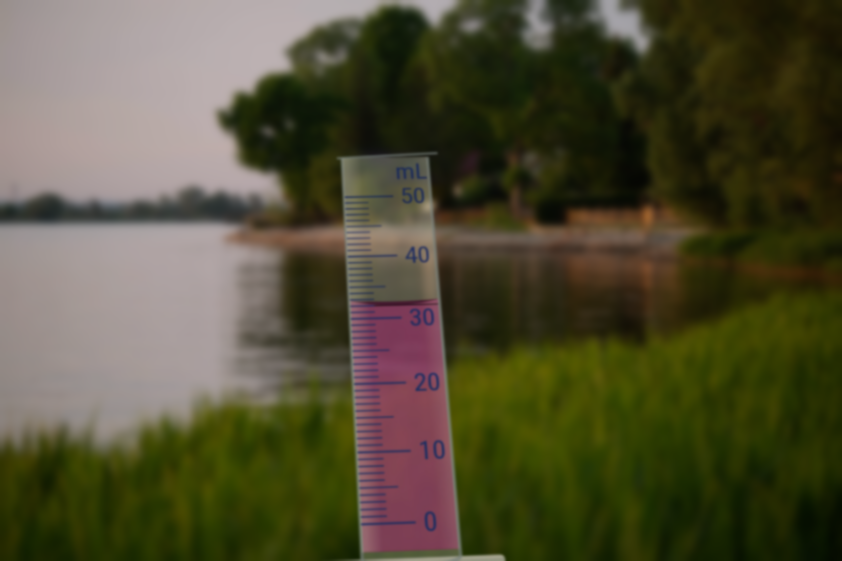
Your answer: 32,mL
